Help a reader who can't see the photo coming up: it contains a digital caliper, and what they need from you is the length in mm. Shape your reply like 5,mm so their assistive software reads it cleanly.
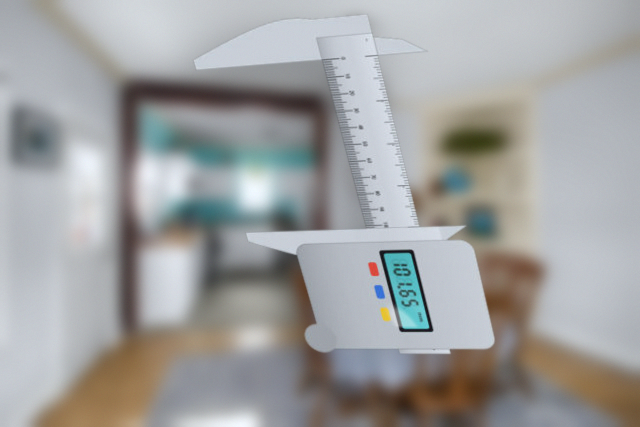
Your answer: 101.65,mm
